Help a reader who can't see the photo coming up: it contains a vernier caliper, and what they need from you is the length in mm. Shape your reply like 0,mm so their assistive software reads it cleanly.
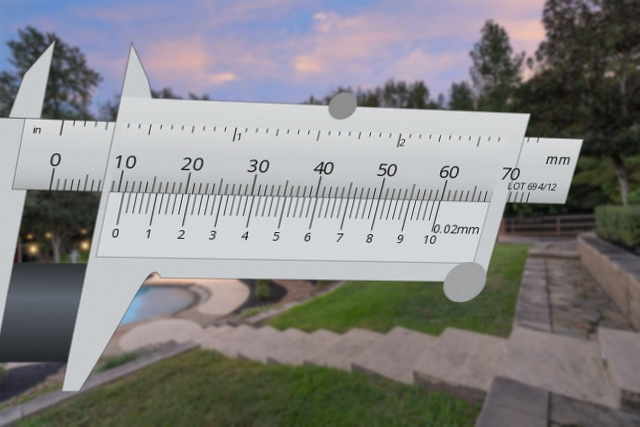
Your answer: 10.8,mm
